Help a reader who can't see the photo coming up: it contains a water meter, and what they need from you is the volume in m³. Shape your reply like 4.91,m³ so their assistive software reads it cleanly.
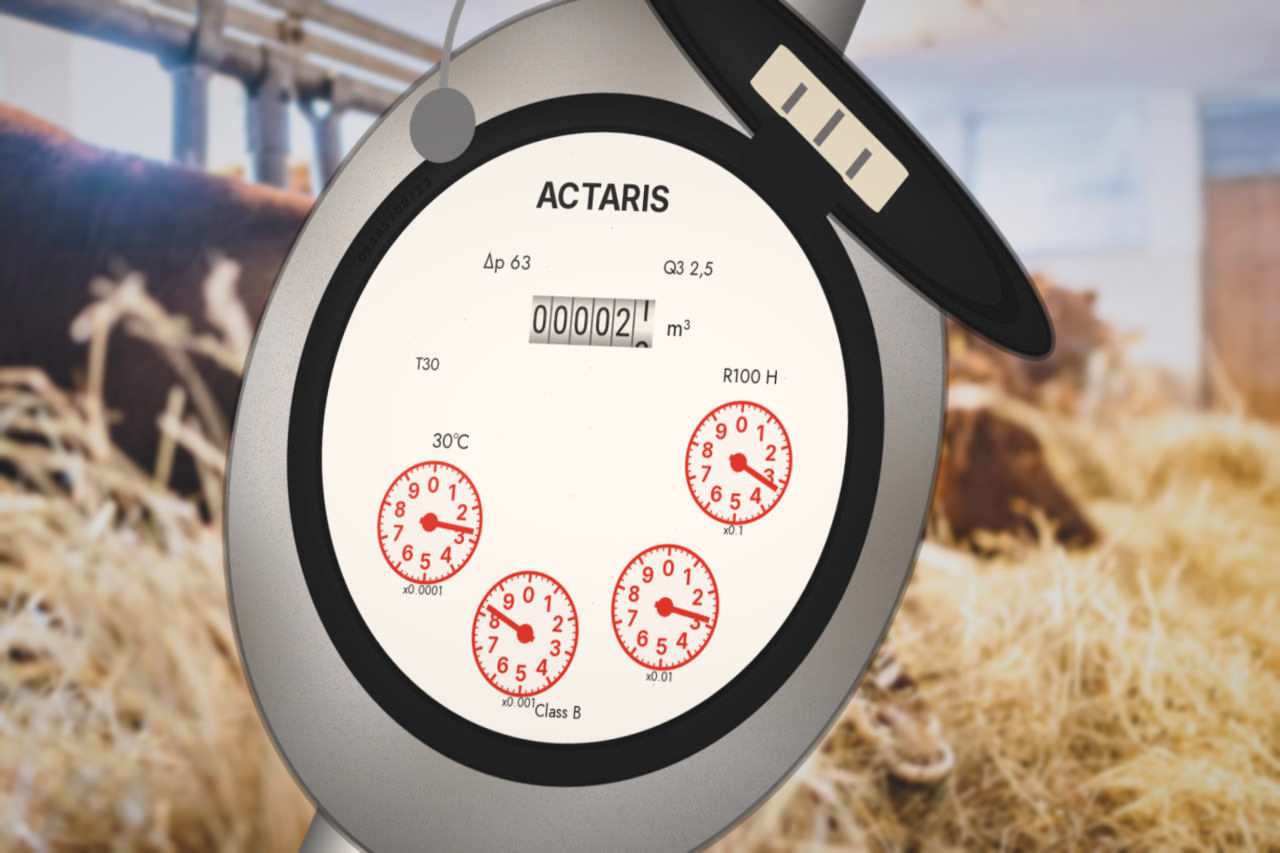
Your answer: 21.3282,m³
